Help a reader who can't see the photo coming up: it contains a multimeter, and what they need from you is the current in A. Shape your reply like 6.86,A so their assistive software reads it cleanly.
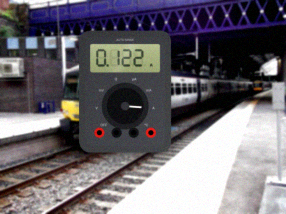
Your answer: 0.122,A
